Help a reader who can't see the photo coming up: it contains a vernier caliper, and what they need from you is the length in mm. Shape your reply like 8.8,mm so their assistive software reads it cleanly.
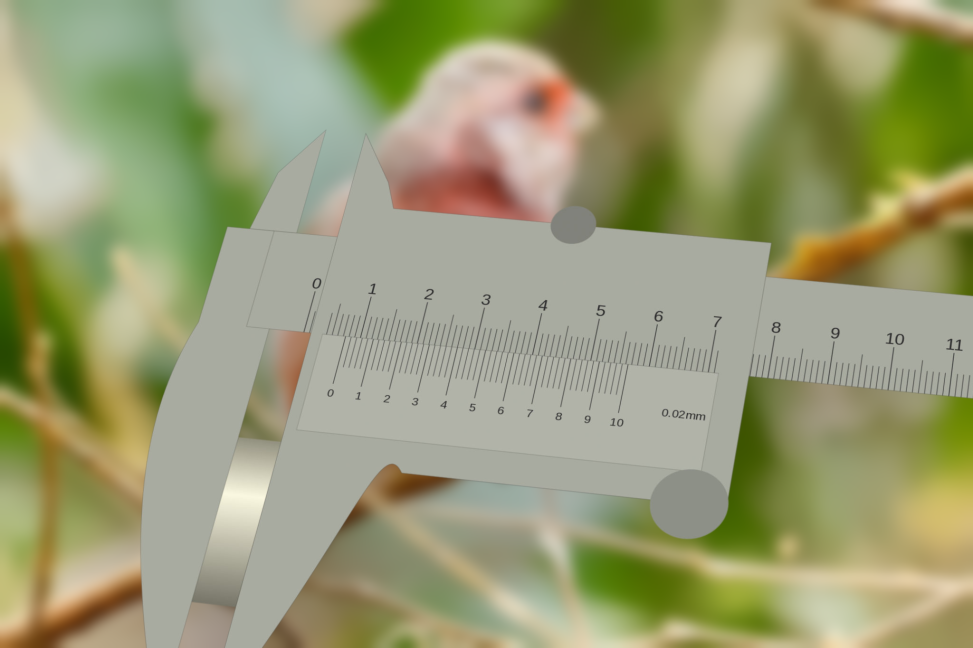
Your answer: 7.4,mm
